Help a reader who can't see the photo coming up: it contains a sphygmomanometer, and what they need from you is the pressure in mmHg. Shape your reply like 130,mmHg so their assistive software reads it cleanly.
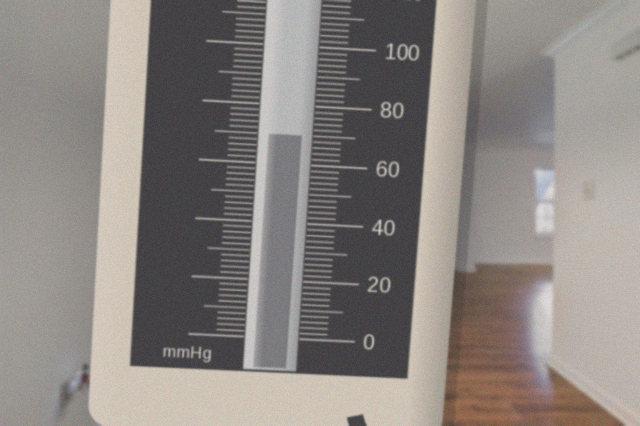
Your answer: 70,mmHg
